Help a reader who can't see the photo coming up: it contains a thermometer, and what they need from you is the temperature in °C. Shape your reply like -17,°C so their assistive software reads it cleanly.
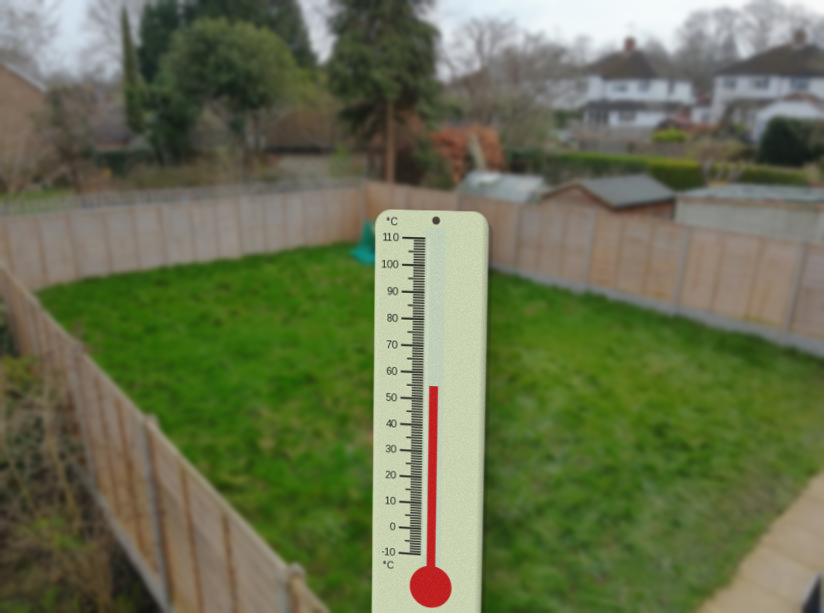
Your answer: 55,°C
